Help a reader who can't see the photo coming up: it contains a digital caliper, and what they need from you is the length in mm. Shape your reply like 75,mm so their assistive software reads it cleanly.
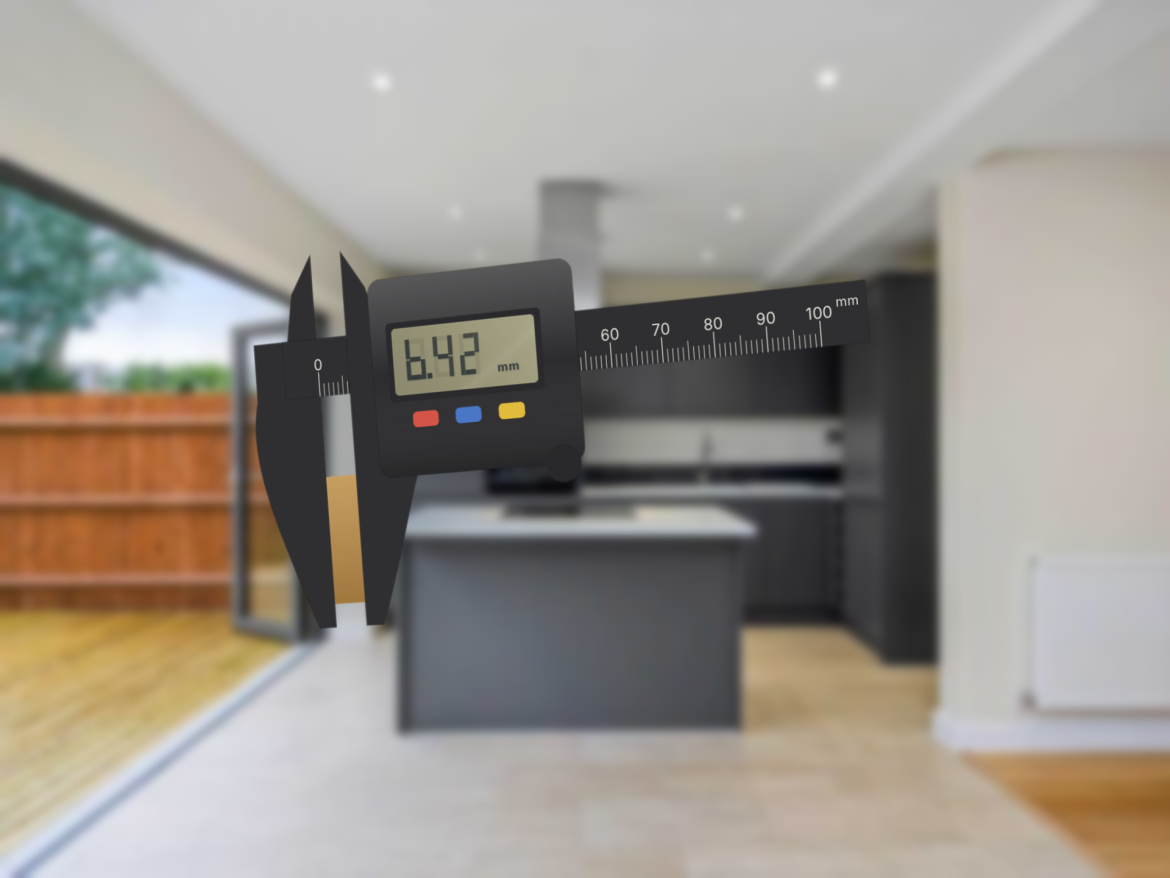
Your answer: 6.42,mm
